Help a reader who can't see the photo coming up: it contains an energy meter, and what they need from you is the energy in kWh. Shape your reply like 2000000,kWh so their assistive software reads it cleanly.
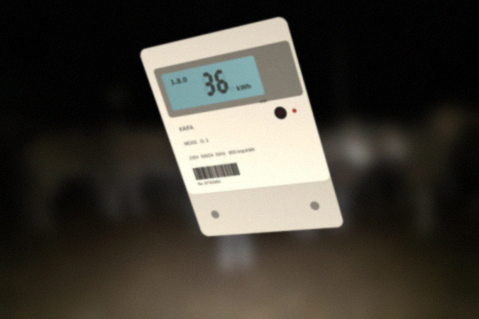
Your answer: 36,kWh
